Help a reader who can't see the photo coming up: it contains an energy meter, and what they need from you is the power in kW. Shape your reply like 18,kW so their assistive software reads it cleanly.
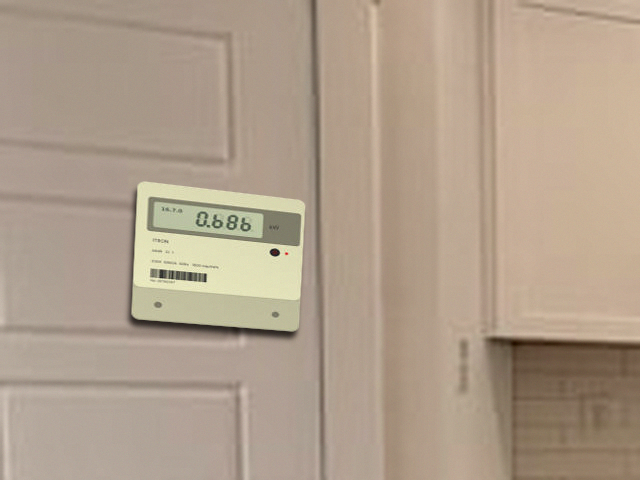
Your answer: 0.686,kW
